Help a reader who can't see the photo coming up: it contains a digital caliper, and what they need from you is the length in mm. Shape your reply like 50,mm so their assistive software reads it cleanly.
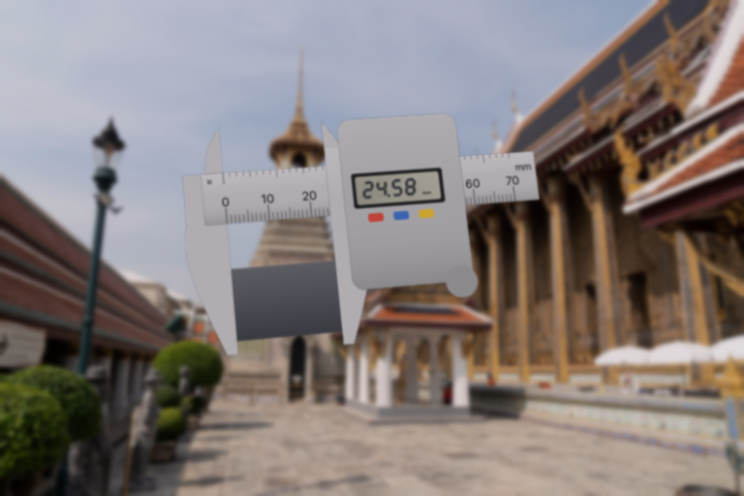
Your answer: 24.58,mm
